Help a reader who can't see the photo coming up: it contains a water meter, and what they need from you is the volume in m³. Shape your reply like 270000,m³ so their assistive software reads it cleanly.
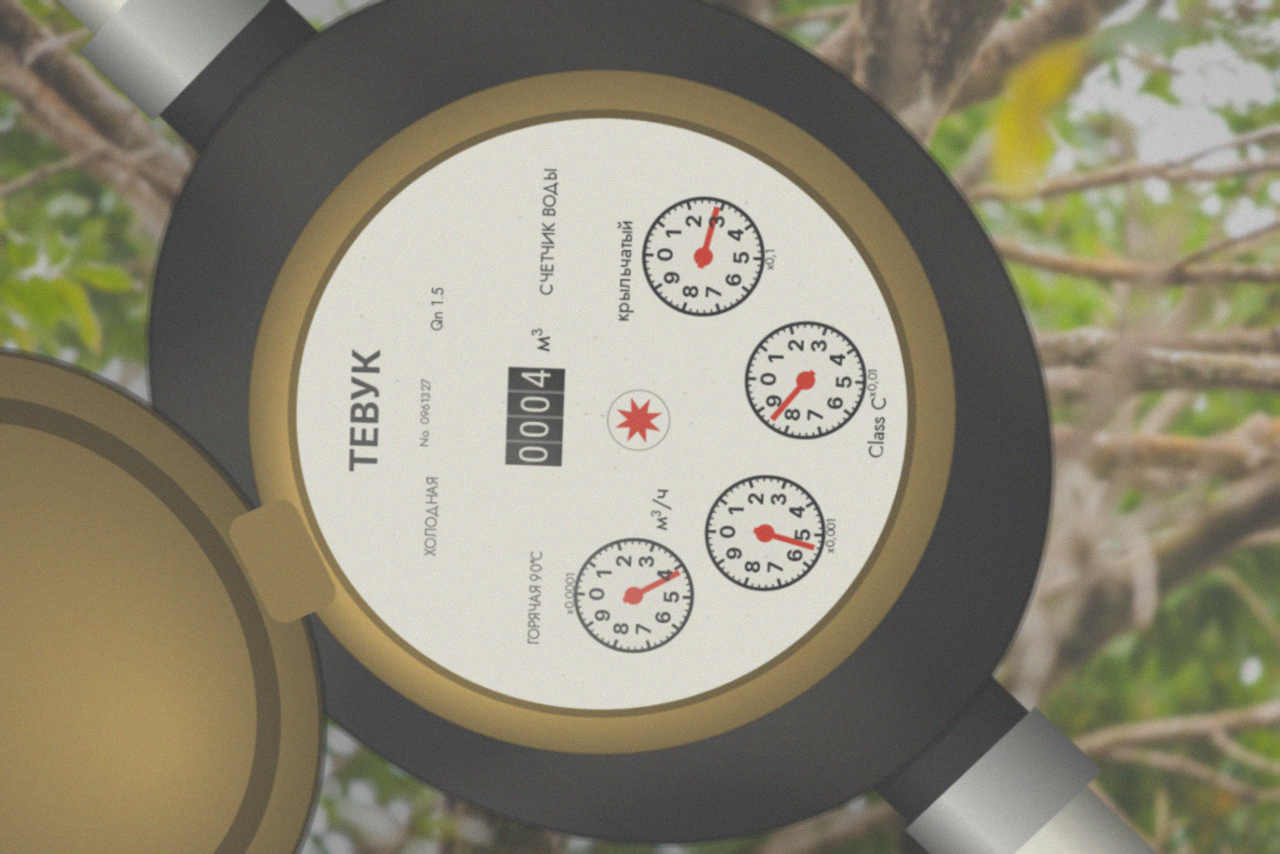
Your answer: 4.2854,m³
